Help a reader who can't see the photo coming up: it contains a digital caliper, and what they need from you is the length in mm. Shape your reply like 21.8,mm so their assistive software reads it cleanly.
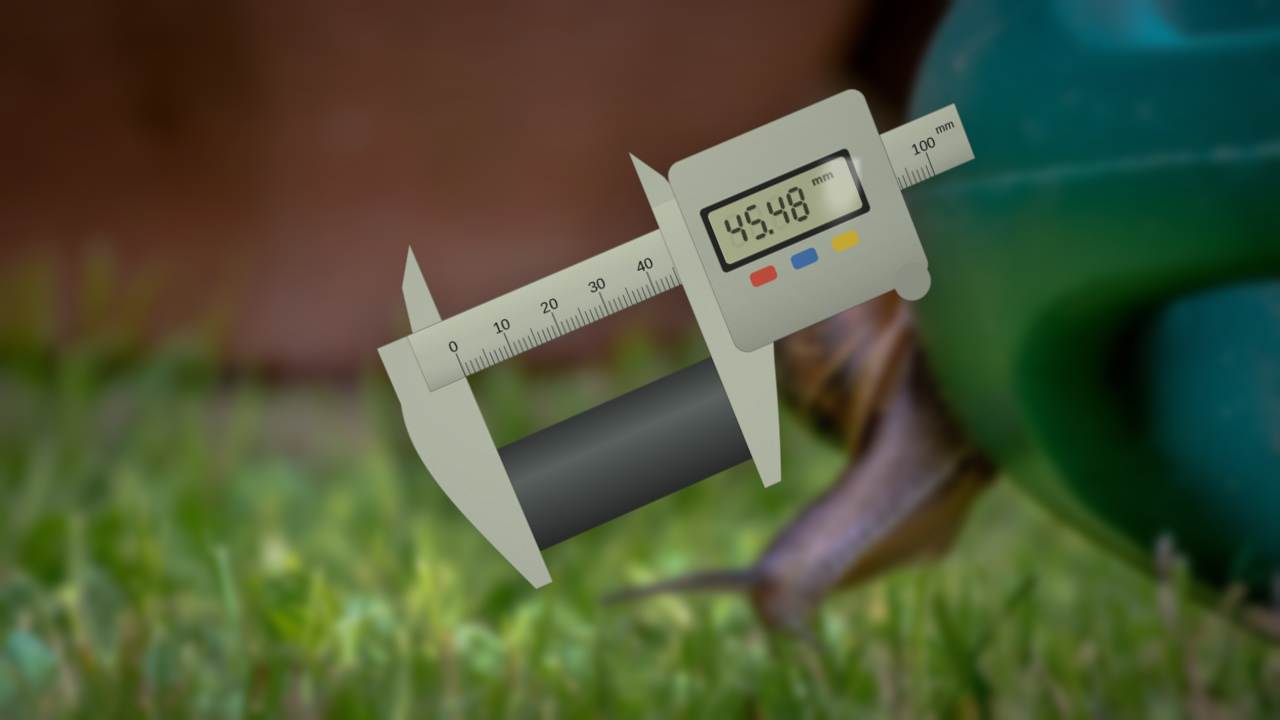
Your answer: 45.48,mm
